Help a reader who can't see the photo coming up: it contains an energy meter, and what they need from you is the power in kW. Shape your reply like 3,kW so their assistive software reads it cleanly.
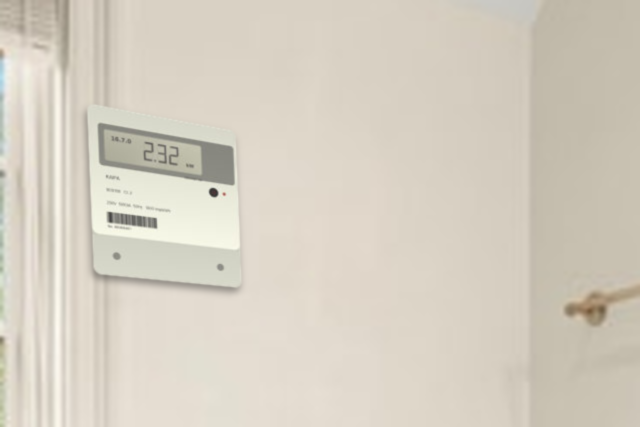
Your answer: 2.32,kW
